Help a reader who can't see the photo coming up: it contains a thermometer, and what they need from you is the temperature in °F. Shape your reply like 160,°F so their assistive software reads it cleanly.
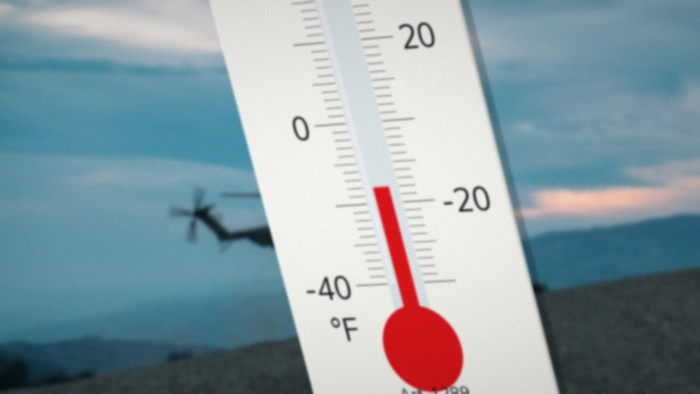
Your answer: -16,°F
